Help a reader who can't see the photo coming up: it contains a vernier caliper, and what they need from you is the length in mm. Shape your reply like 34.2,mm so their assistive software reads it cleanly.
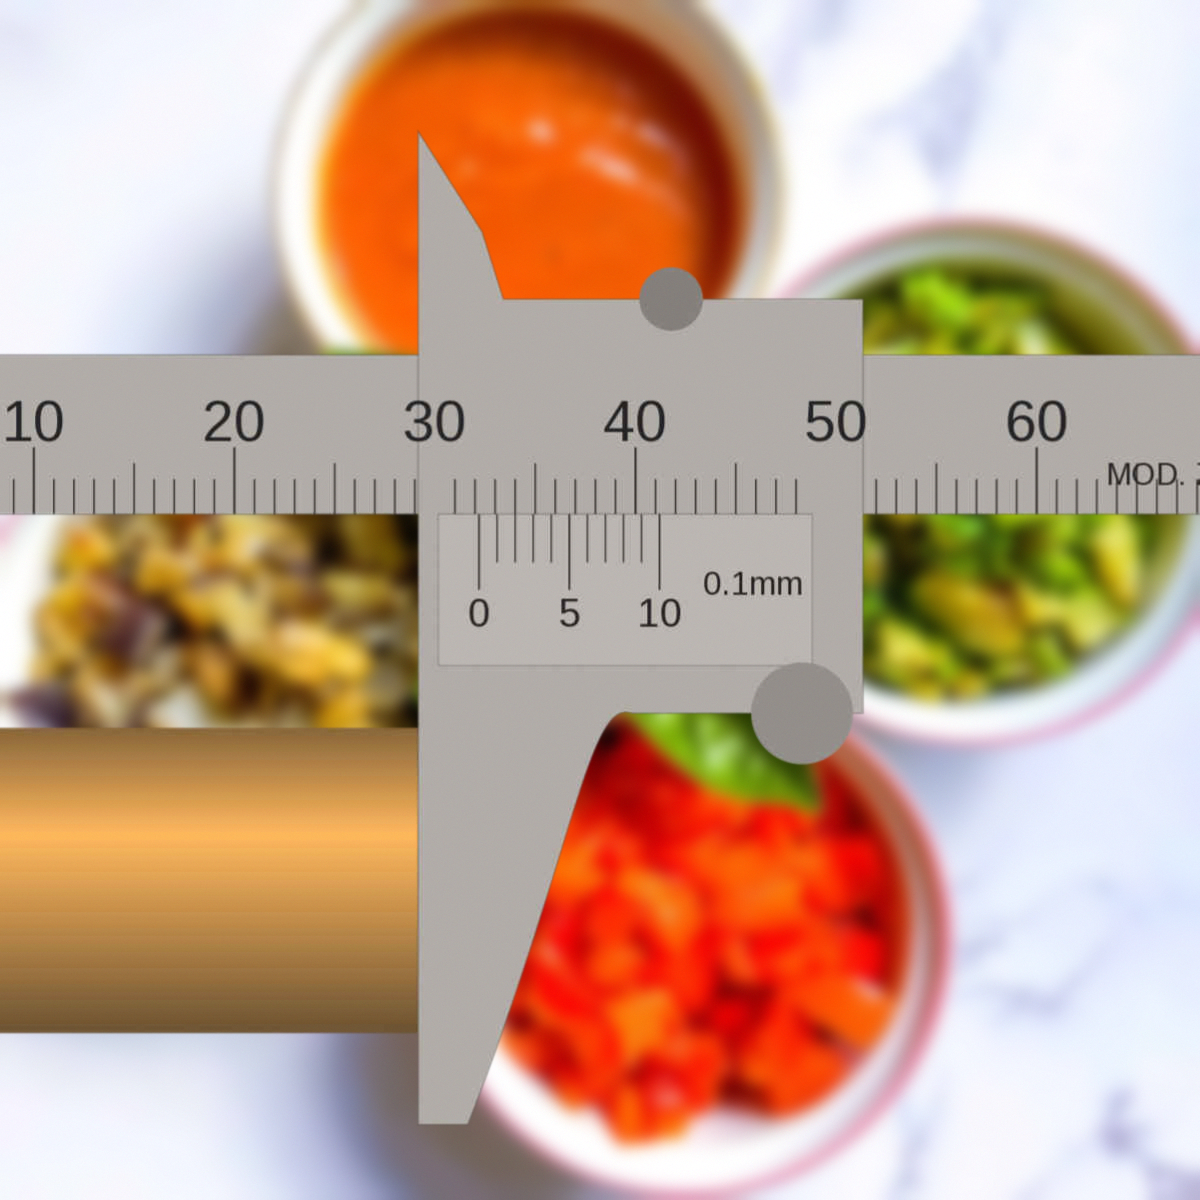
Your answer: 32.2,mm
